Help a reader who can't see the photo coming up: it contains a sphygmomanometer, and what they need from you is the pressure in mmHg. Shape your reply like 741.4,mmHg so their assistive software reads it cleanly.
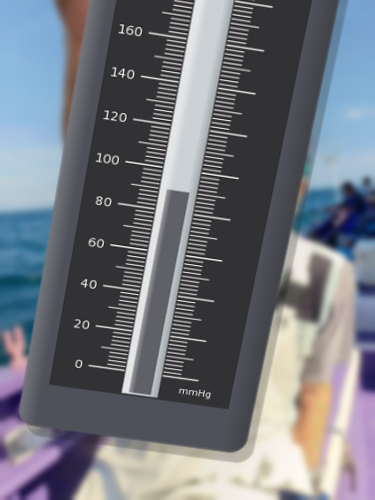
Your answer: 90,mmHg
